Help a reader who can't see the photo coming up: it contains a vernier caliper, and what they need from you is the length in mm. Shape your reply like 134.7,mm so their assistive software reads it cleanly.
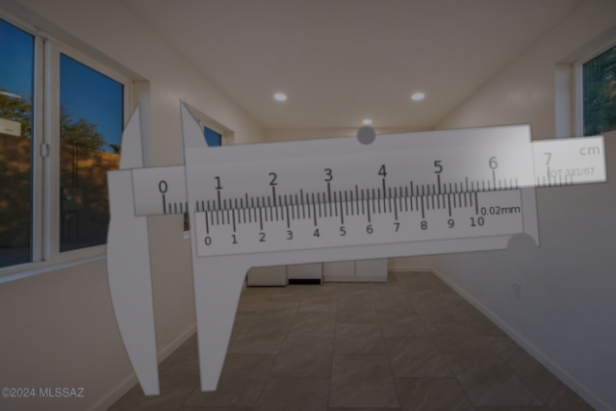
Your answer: 7.5,mm
